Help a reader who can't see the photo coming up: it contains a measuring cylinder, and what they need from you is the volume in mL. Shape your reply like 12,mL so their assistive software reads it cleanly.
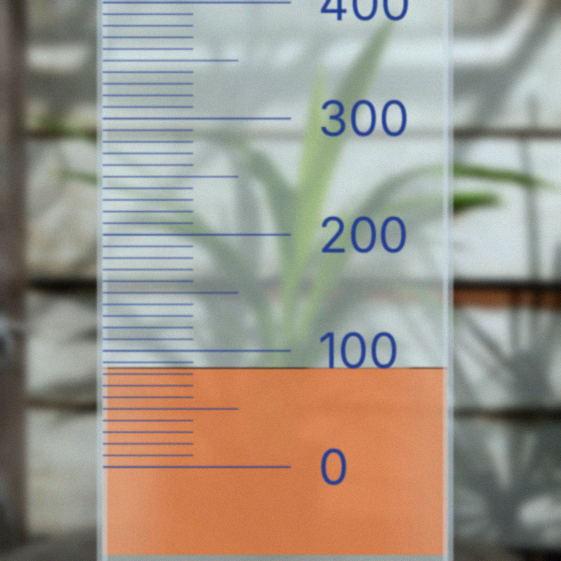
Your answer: 85,mL
